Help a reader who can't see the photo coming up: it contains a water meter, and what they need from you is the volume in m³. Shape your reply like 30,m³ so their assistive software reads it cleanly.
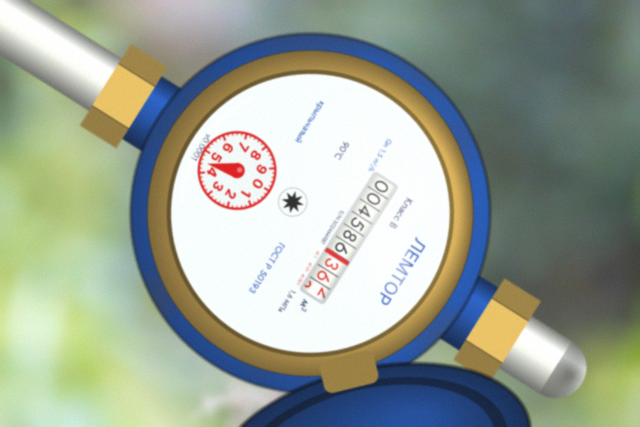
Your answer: 4586.3624,m³
